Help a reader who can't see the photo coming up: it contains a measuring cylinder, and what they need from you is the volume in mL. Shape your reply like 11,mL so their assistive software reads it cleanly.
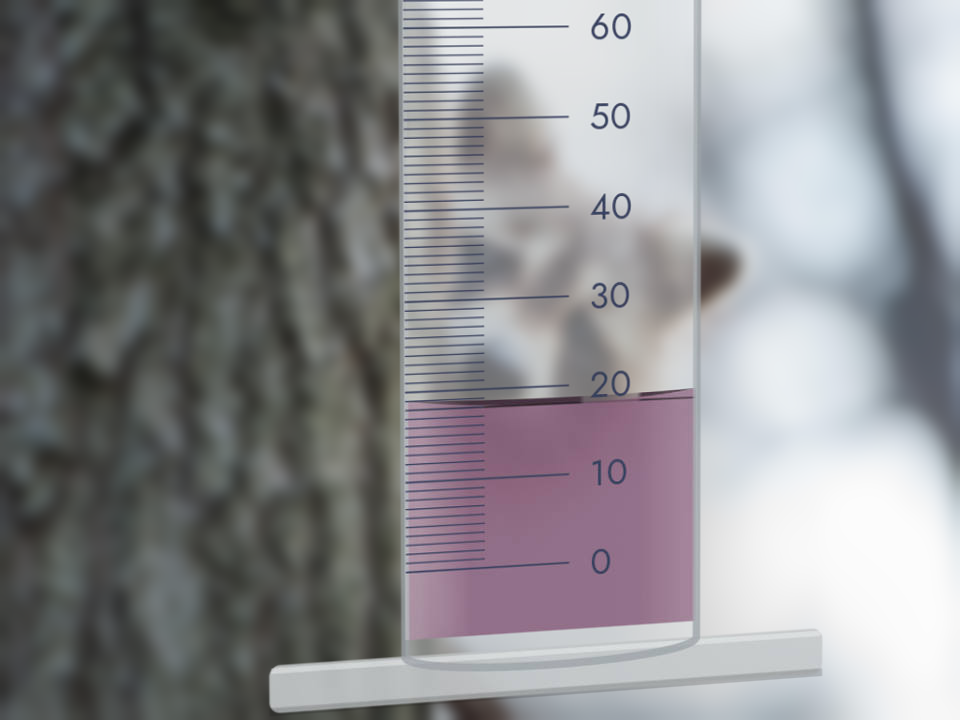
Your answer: 18,mL
